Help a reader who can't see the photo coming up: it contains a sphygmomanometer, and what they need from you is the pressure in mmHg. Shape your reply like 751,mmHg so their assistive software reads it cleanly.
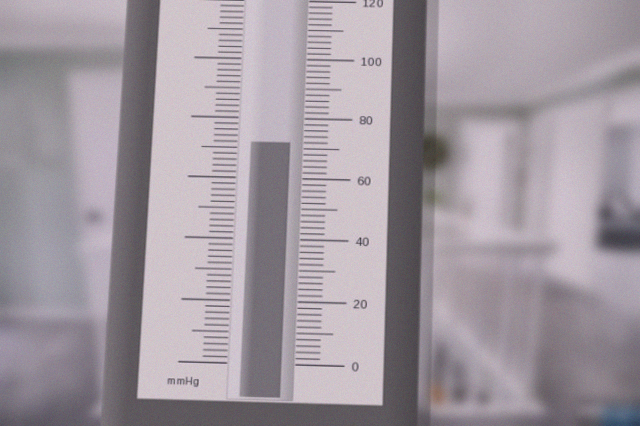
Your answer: 72,mmHg
